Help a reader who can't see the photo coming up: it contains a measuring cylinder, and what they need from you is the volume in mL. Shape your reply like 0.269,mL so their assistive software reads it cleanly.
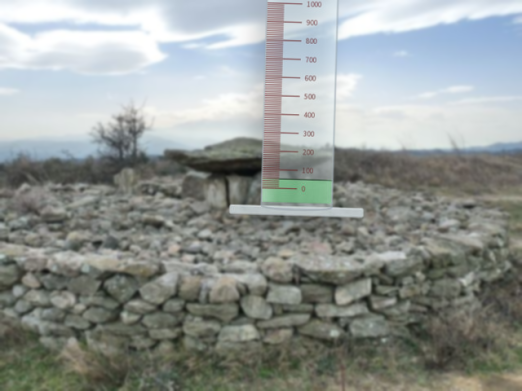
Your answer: 50,mL
